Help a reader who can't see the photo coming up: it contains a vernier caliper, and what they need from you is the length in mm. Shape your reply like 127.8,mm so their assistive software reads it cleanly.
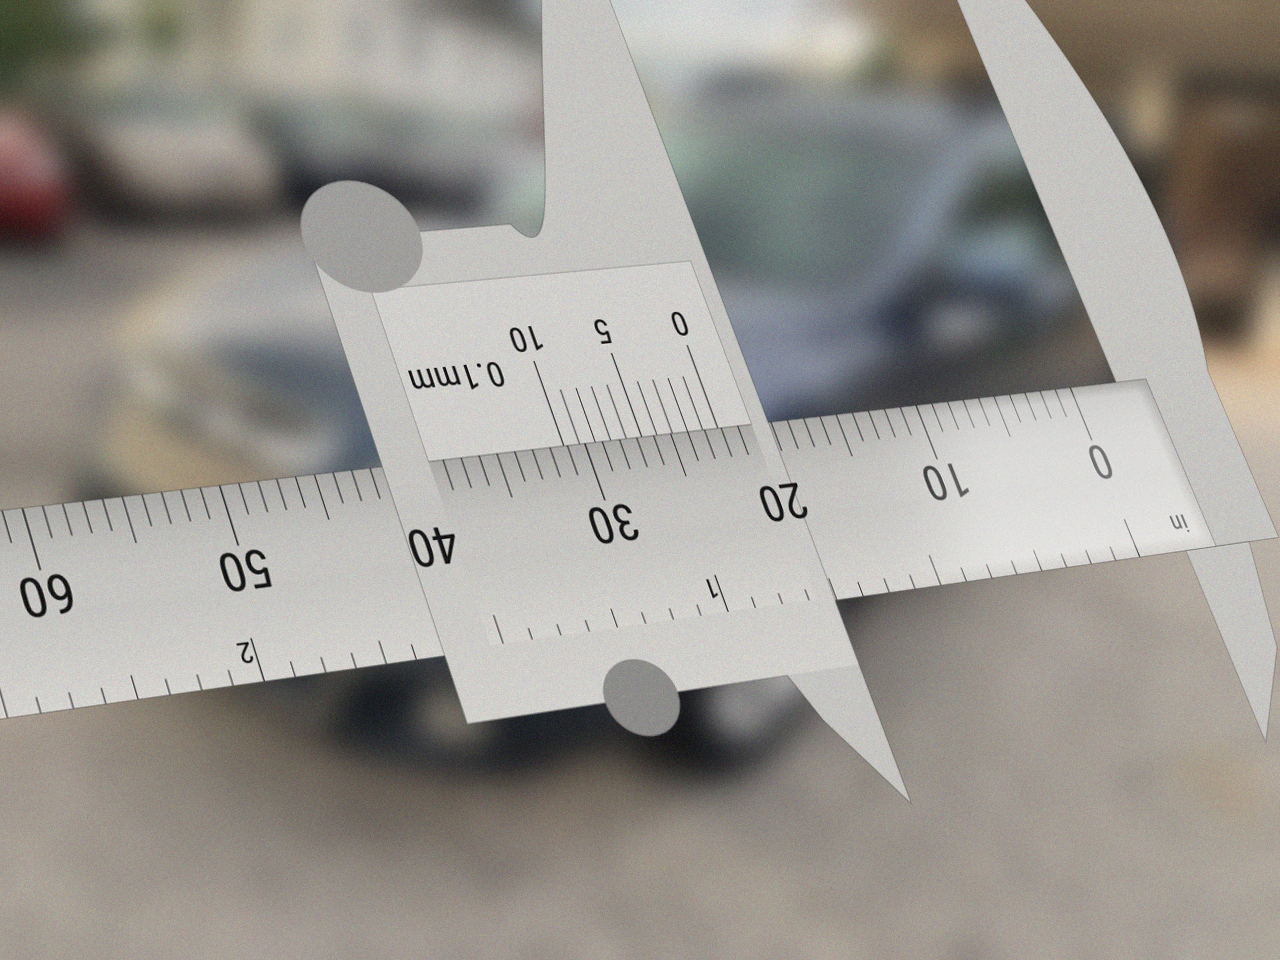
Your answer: 22.2,mm
